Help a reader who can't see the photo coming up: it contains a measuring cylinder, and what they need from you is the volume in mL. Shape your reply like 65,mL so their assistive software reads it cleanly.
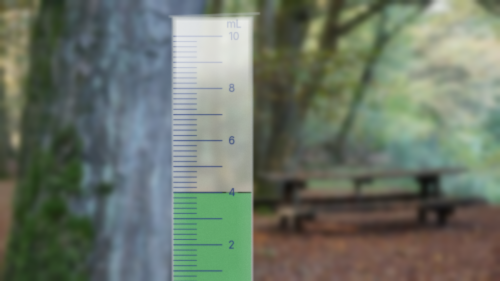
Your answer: 4,mL
